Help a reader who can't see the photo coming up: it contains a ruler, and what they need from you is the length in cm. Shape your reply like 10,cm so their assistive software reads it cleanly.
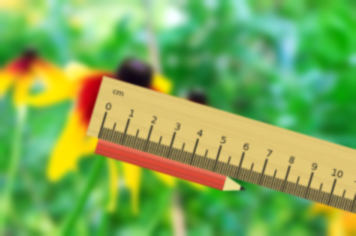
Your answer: 6.5,cm
